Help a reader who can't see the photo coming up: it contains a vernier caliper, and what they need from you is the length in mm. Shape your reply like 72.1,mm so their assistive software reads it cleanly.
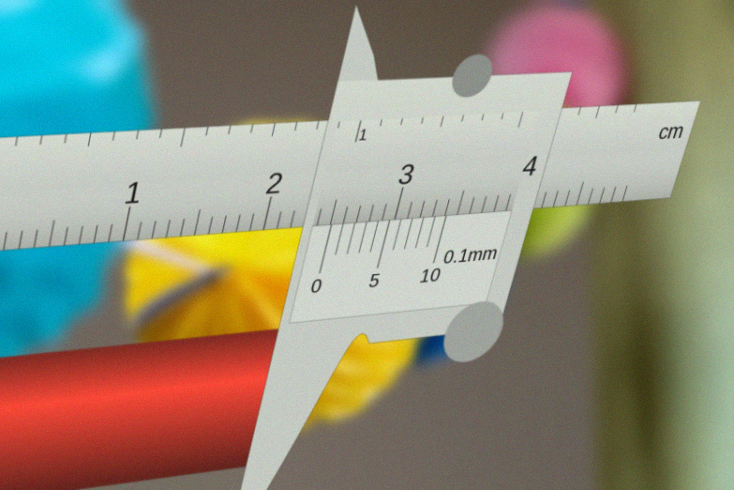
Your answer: 25.1,mm
